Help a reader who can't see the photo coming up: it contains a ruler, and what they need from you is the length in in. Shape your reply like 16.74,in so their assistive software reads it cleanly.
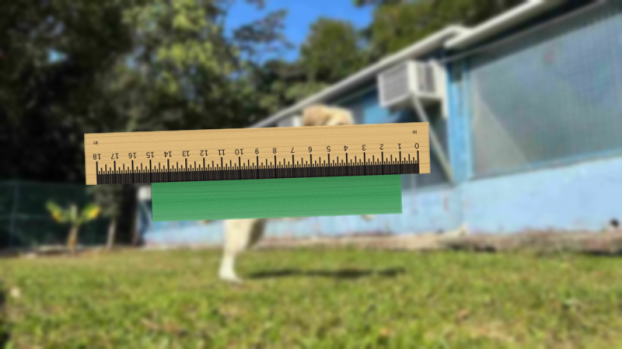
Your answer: 14,in
